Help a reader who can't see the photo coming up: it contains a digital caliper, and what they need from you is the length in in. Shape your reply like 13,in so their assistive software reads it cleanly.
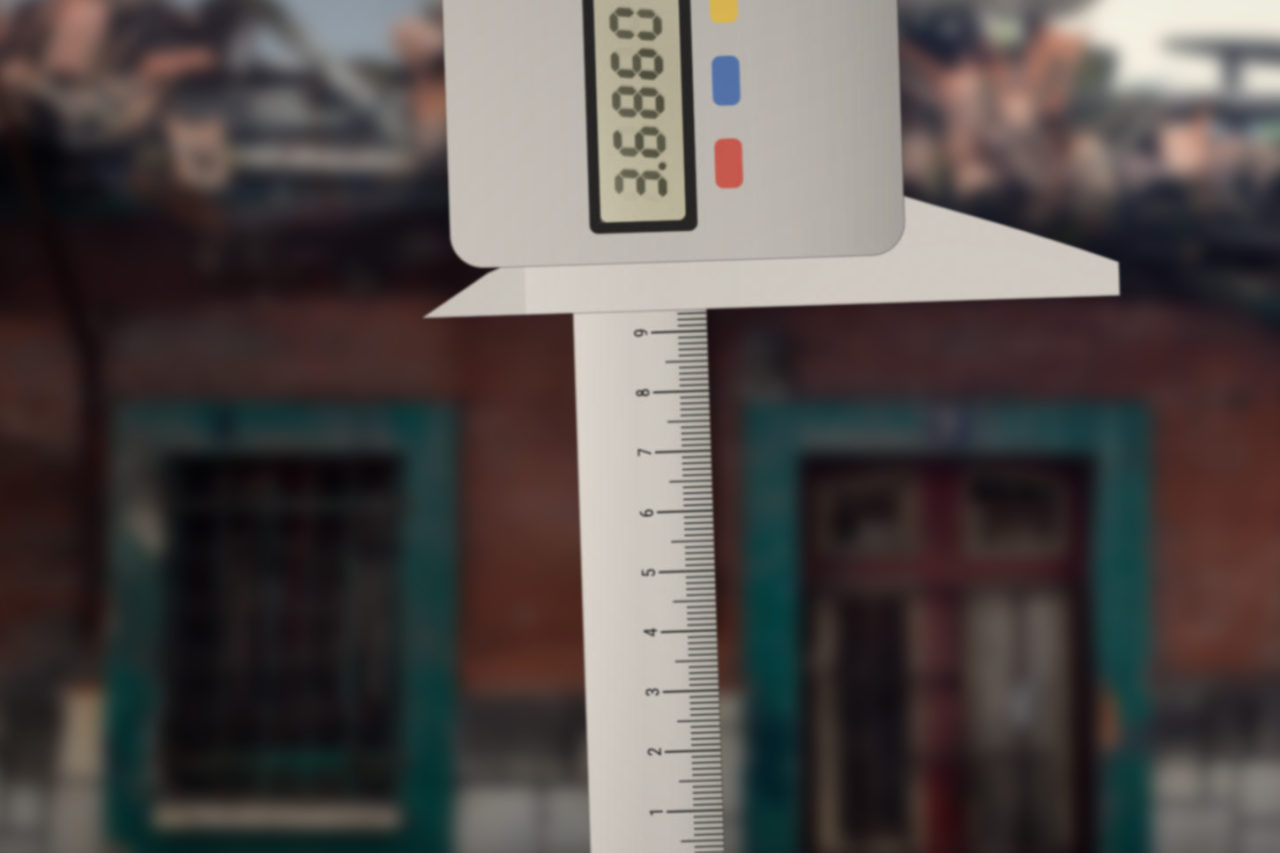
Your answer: 3.6860,in
